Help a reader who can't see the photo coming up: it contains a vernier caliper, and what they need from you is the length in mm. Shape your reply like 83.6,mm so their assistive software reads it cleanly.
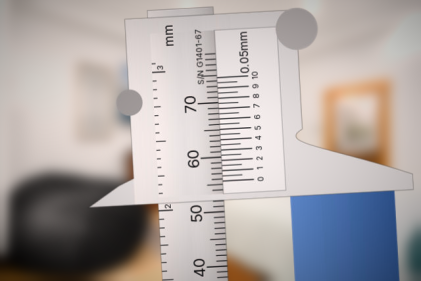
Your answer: 55.6,mm
